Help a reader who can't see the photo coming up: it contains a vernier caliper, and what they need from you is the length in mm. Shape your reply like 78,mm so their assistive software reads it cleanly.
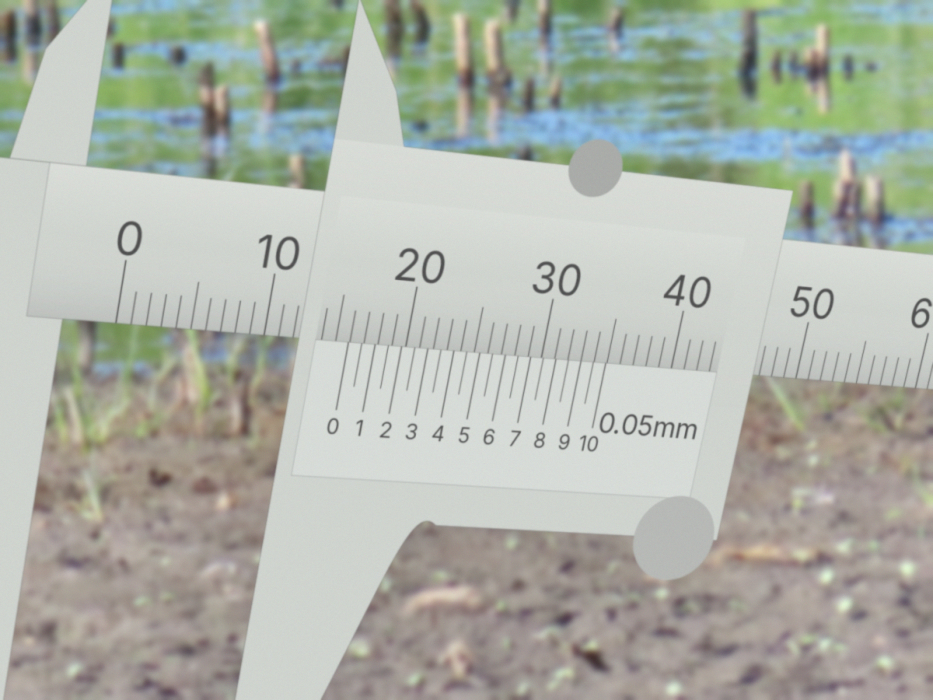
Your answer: 15.9,mm
